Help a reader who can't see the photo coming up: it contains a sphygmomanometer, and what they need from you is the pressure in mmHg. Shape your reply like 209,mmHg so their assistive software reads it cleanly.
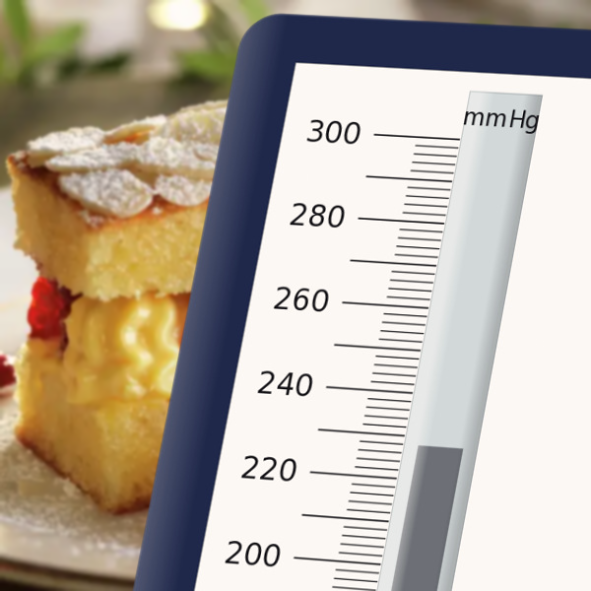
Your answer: 228,mmHg
